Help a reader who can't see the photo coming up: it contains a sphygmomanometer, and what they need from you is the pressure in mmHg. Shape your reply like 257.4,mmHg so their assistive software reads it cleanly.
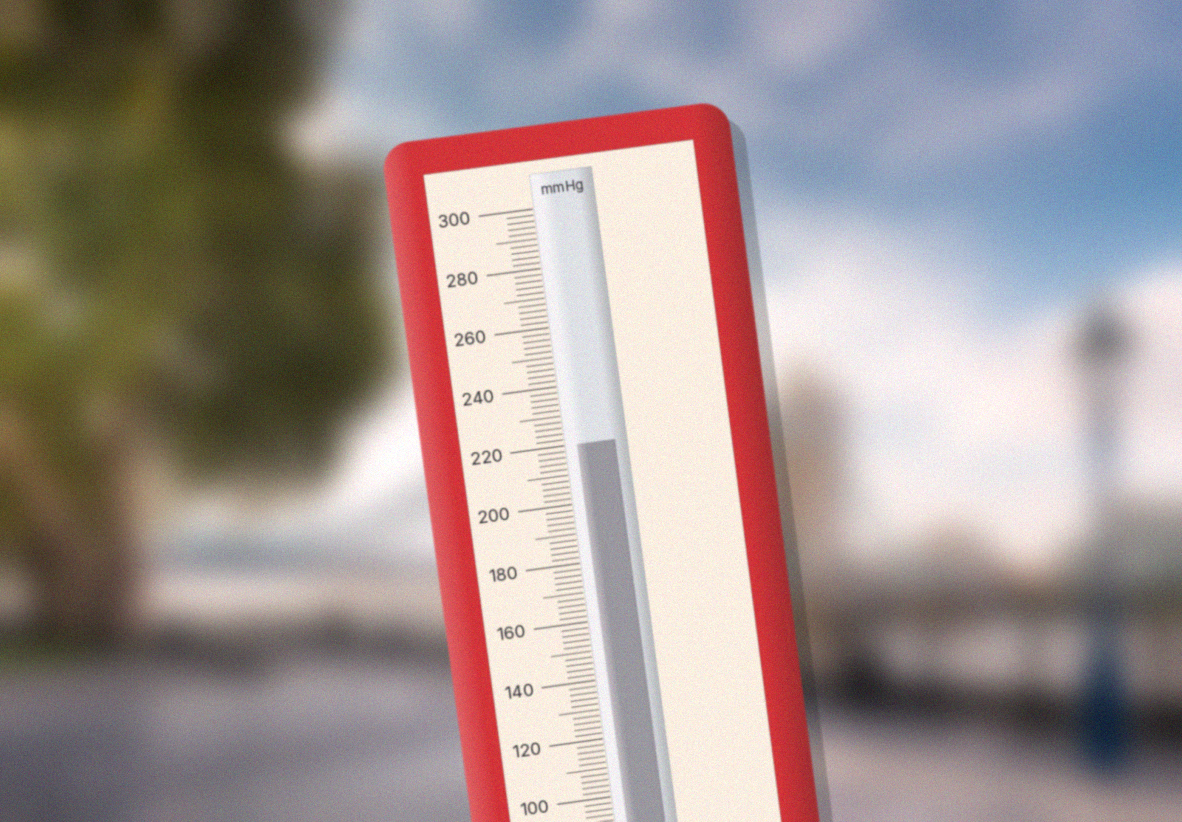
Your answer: 220,mmHg
